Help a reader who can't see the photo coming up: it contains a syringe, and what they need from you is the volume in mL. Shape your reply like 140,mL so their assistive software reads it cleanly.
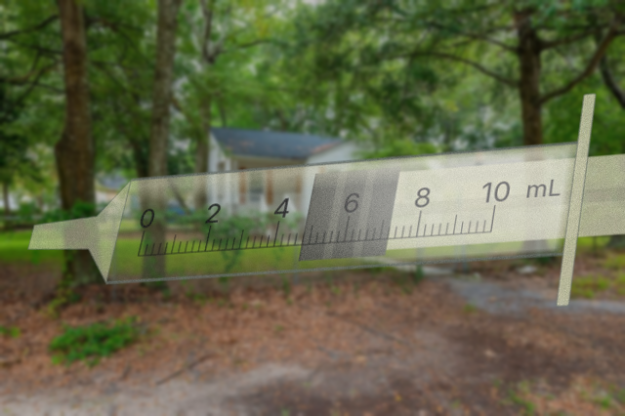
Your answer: 4.8,mL
